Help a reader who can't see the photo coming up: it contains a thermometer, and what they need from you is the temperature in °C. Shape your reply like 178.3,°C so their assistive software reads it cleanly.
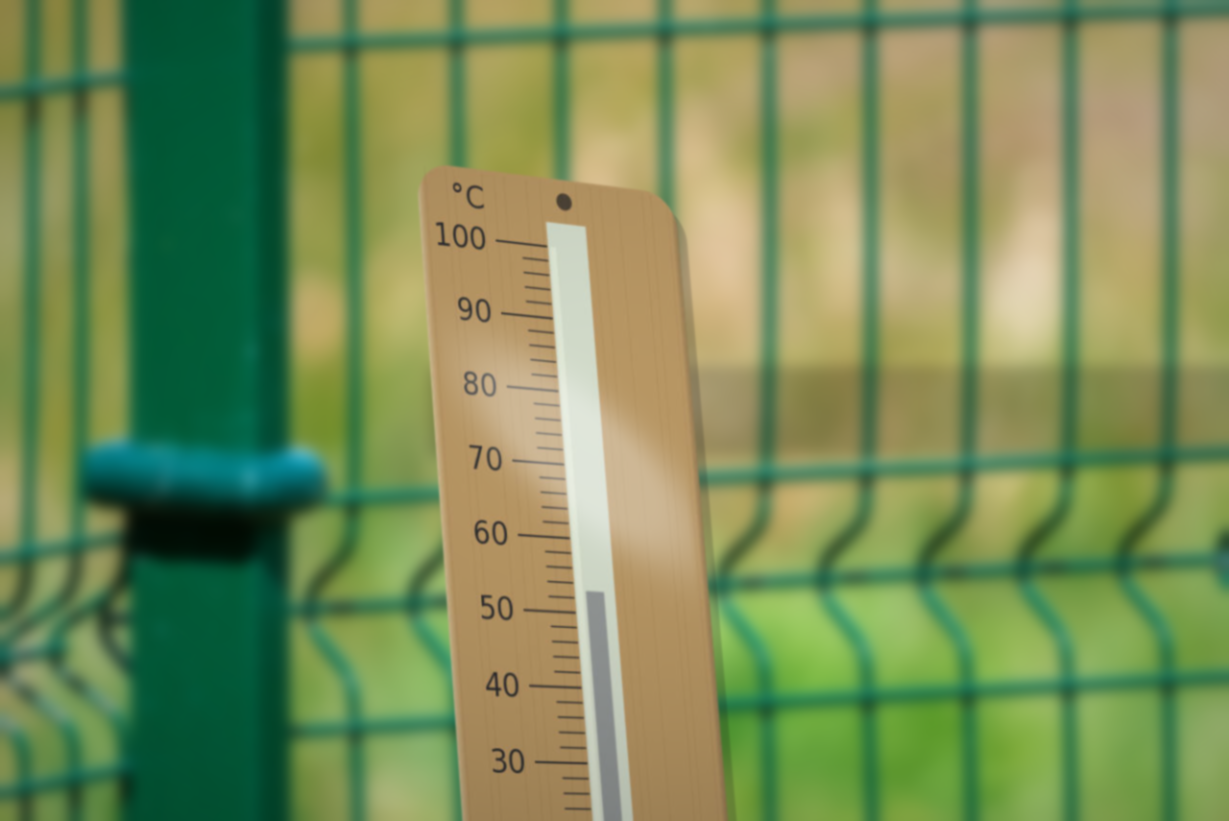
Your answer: 53,°C
